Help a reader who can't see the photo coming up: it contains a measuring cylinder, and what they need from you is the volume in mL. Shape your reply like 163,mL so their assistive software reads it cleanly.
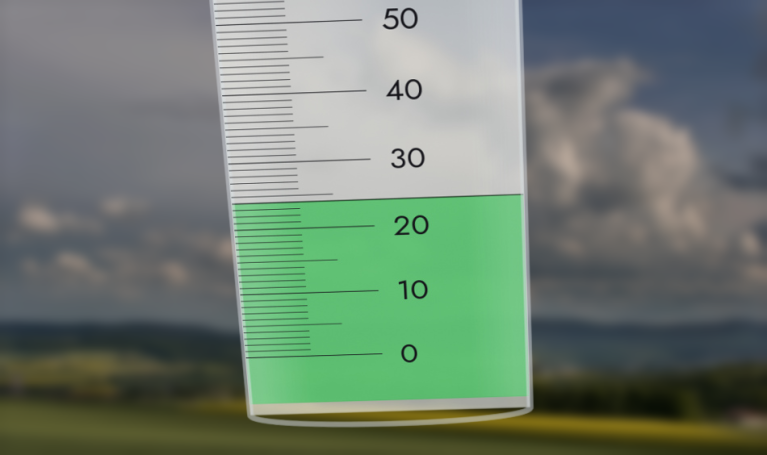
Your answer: 24,mL
